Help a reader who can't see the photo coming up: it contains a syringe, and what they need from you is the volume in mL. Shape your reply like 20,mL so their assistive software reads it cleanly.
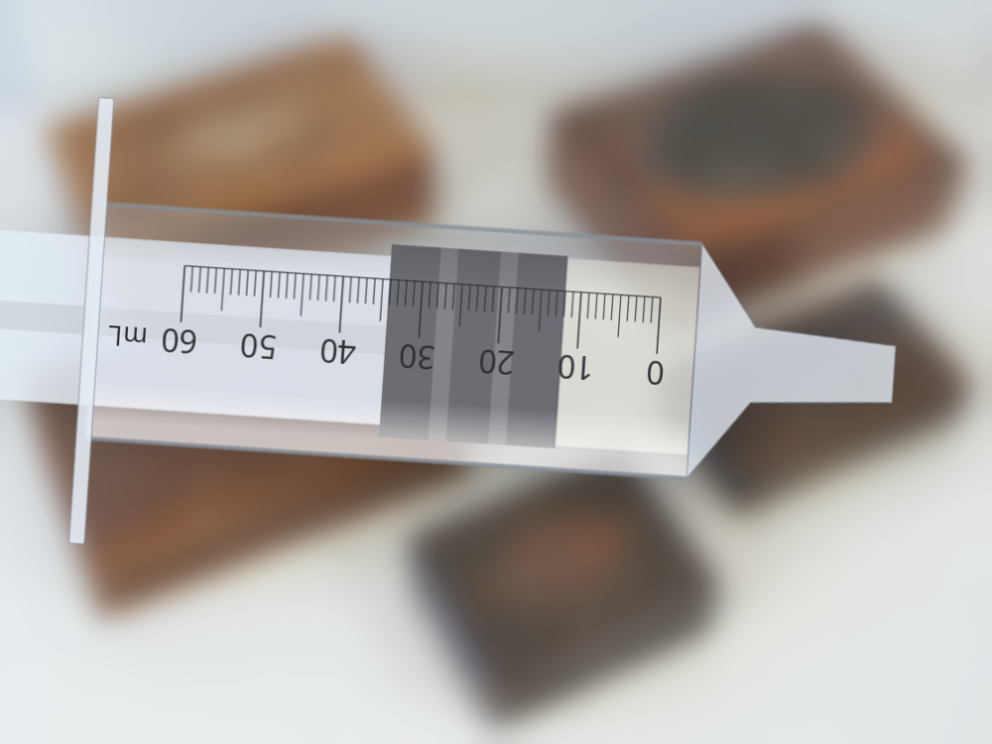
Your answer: 12,mL
